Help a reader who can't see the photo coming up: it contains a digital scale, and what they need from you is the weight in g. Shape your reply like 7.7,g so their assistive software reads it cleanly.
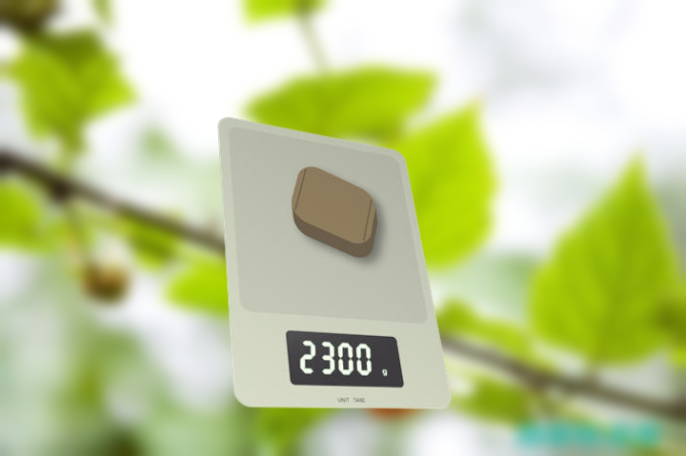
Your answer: 2300,g
